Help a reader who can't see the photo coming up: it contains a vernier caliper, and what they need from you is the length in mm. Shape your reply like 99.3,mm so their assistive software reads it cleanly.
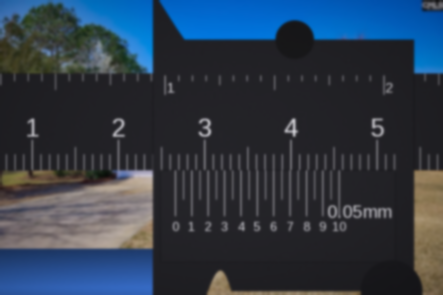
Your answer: 26.6,mm
